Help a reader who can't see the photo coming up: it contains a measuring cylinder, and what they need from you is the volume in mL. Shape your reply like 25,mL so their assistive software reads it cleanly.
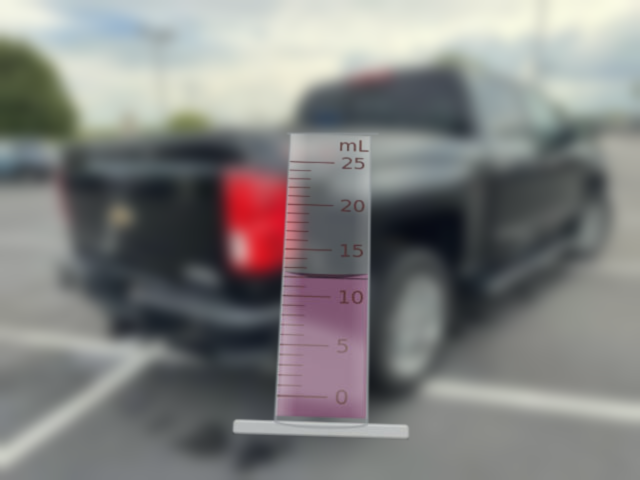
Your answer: 12,mL
